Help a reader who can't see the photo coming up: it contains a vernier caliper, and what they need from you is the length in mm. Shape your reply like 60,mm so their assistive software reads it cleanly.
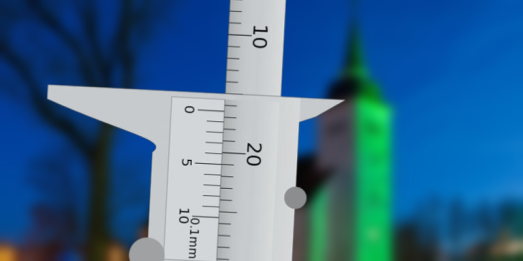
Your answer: 16.5,mm
